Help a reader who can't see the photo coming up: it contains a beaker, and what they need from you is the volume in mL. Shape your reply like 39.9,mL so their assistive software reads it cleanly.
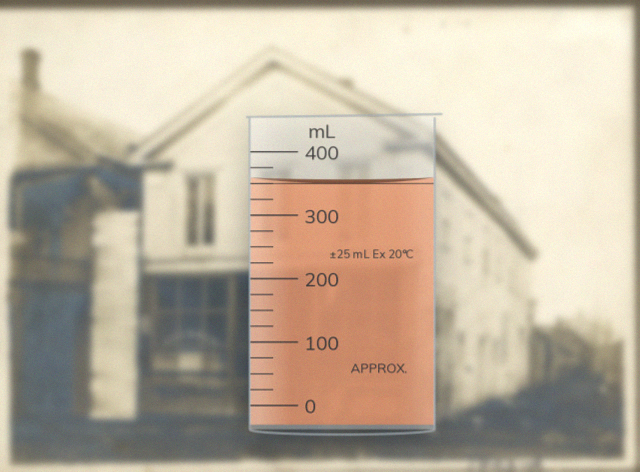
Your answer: 350,mL
